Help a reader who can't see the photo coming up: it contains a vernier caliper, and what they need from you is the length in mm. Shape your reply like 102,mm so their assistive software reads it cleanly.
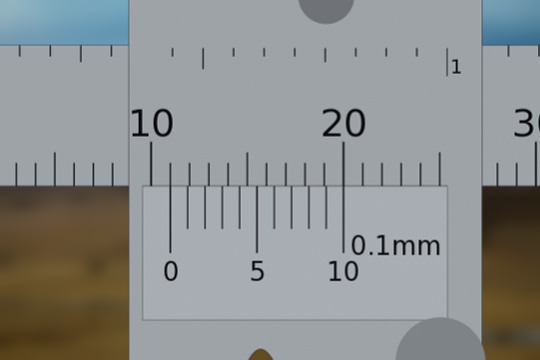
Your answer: 11.0,mm
